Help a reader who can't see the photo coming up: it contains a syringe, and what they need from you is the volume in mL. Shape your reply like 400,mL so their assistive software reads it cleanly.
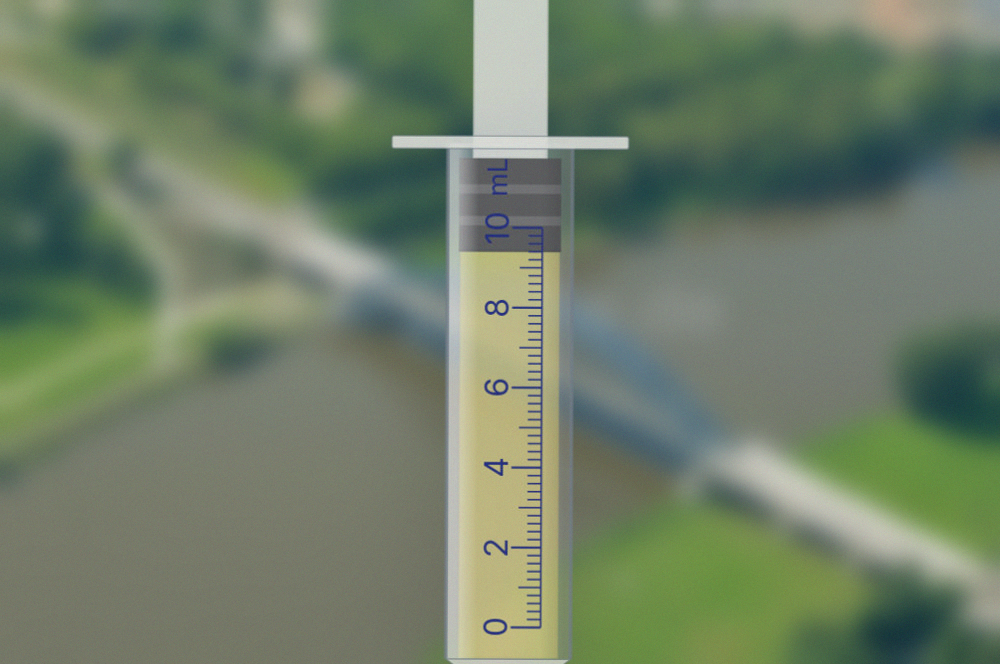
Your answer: 9.4,mL
